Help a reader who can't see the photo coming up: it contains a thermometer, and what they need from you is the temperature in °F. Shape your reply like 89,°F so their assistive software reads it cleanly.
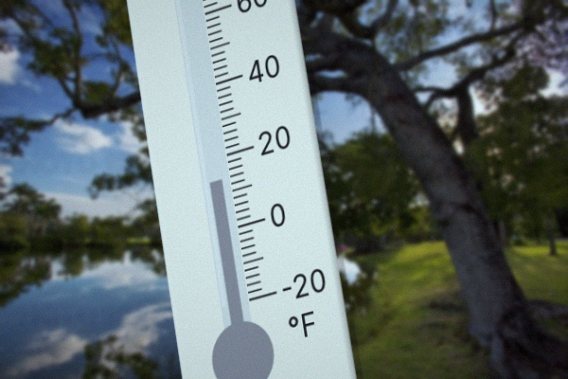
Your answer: 14,°F
